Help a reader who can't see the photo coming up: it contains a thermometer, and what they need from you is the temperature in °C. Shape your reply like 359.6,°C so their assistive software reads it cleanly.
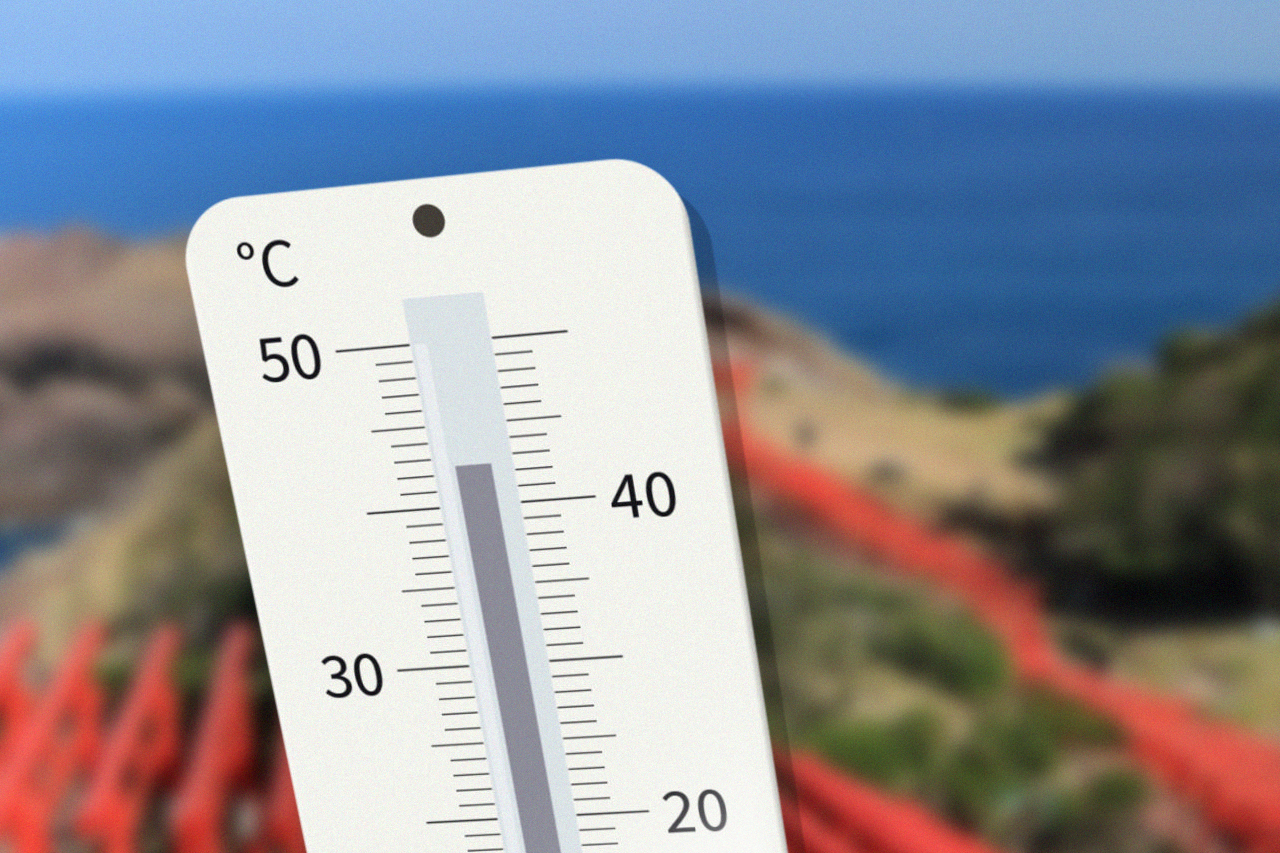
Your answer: 42.5,°C
